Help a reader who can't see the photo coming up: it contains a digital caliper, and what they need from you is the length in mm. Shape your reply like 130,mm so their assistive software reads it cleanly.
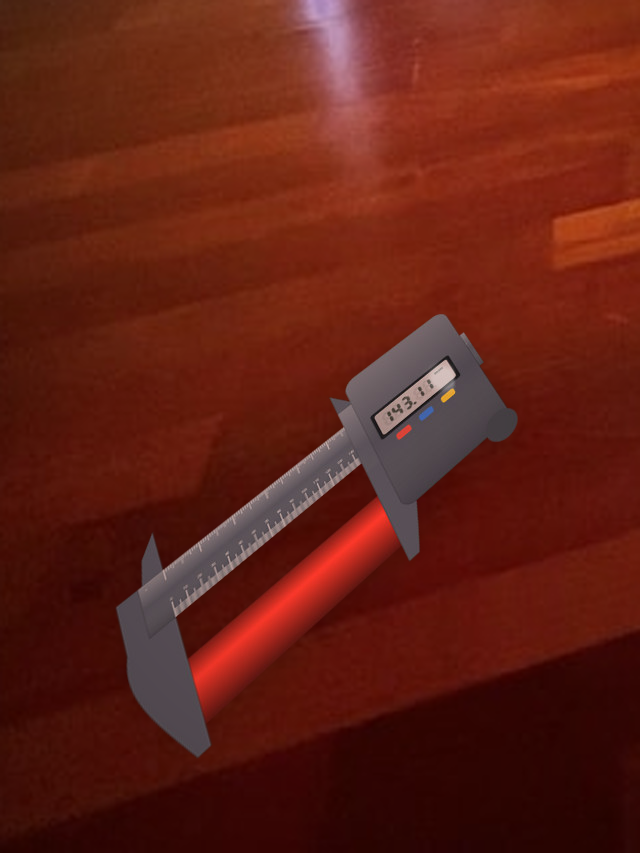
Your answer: 143.11,mm
